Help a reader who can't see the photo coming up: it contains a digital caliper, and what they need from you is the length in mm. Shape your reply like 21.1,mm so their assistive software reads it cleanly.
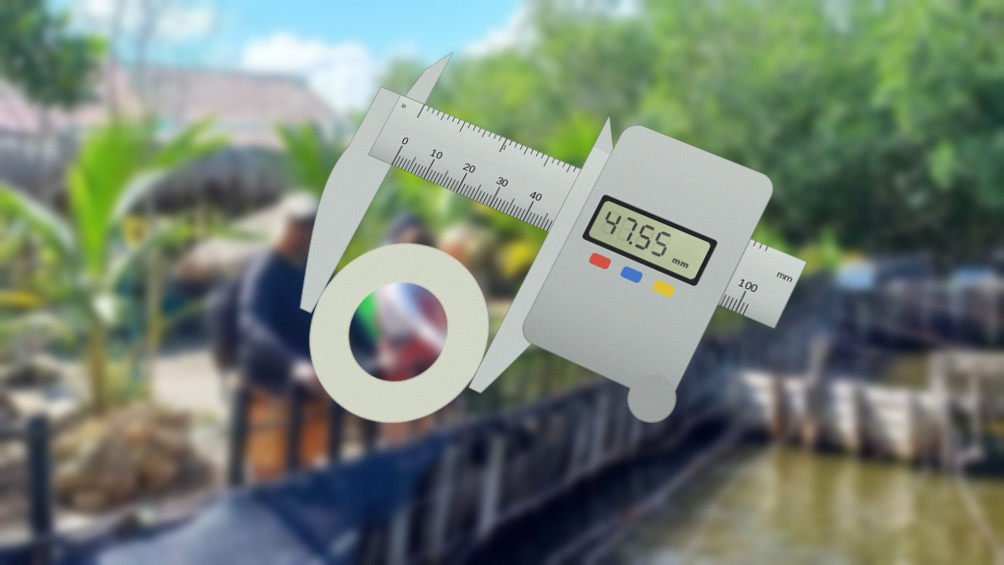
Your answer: 47.55,mm
